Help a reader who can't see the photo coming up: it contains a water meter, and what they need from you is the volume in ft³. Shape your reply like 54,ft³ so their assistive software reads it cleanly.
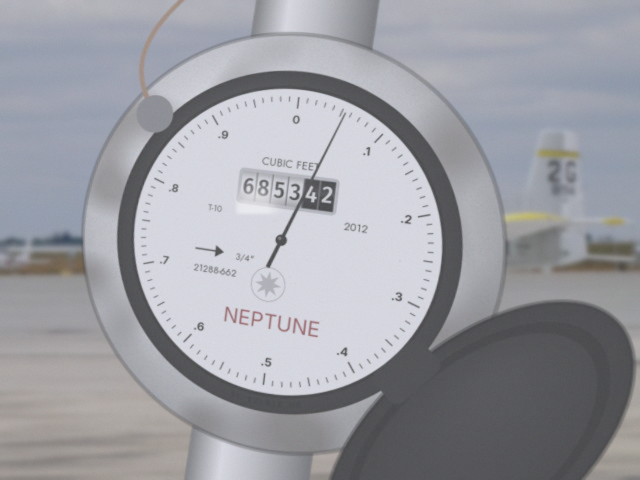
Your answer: 685342.05,ft³
